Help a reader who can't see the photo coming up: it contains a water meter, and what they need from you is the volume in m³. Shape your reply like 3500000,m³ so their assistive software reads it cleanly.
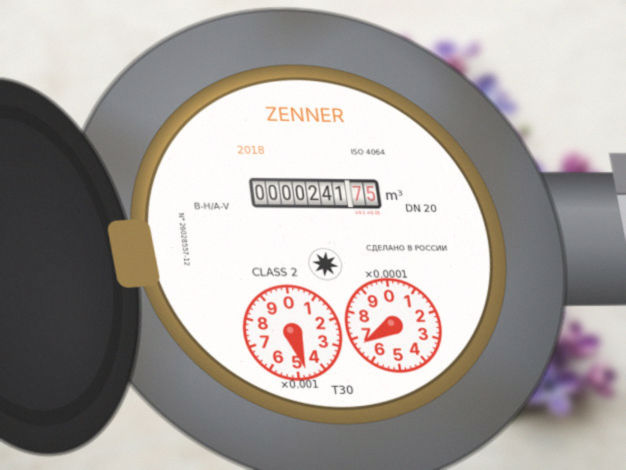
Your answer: 241.7546,m³
